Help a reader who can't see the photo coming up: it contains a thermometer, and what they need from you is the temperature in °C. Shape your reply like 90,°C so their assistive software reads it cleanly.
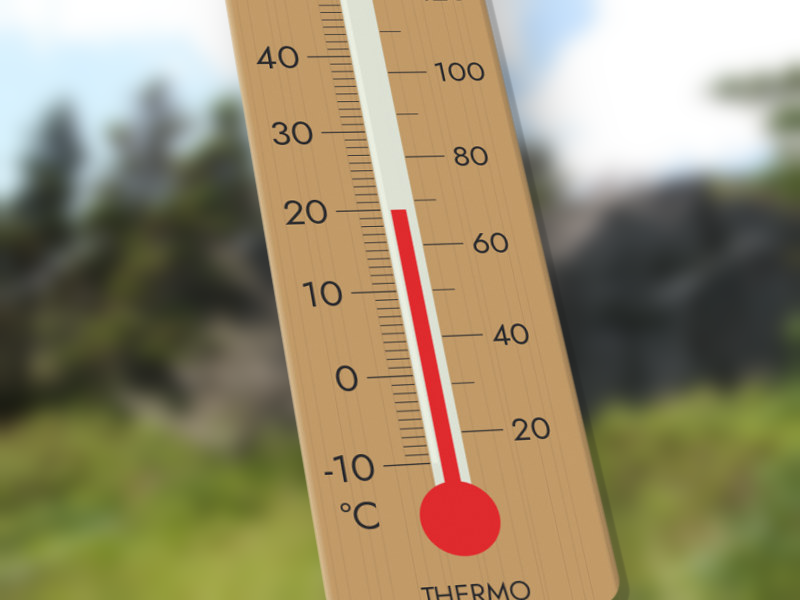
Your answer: 20,°C
